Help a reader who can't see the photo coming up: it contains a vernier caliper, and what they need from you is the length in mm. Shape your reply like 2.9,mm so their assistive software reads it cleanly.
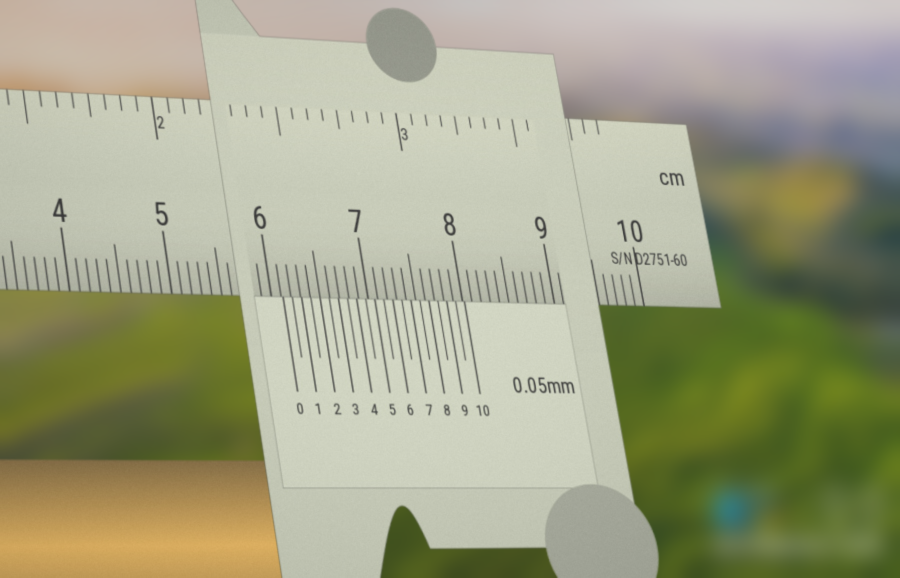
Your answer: 61.2,mm
